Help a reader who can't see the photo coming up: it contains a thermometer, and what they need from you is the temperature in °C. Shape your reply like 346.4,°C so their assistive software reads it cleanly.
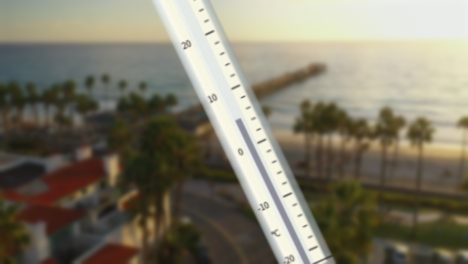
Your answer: 5,°C
